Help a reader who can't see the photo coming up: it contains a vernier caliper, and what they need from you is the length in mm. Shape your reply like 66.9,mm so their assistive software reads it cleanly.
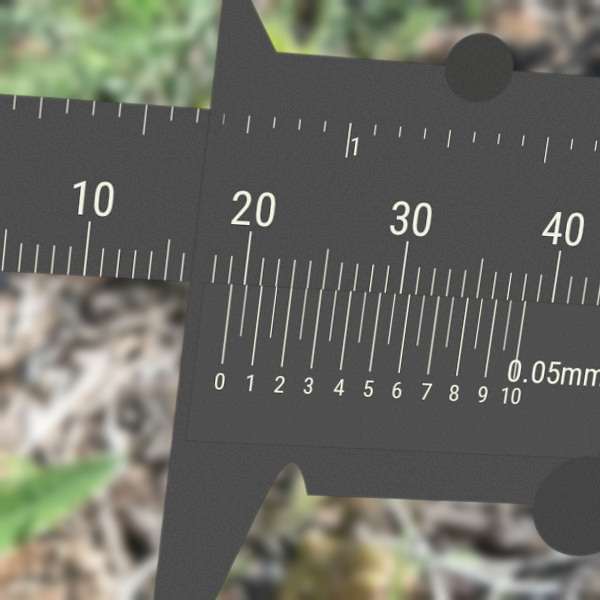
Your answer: 19.2,mm
